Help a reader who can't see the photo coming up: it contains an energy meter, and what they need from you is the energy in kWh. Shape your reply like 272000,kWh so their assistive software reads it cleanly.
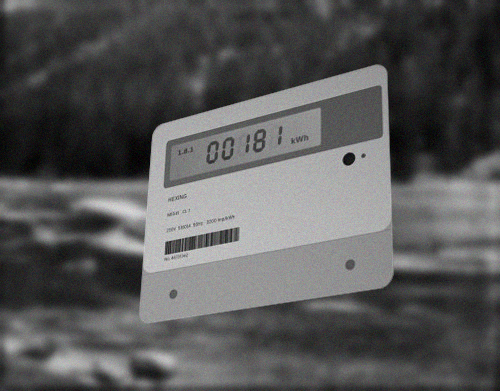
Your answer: 181,kWh
